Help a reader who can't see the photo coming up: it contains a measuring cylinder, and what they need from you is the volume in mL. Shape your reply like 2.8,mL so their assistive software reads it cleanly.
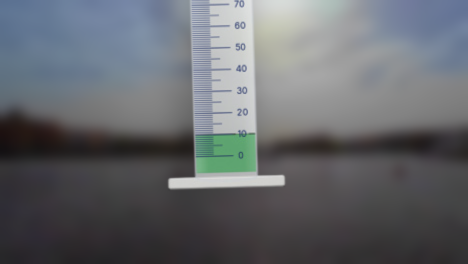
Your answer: 10,mL
